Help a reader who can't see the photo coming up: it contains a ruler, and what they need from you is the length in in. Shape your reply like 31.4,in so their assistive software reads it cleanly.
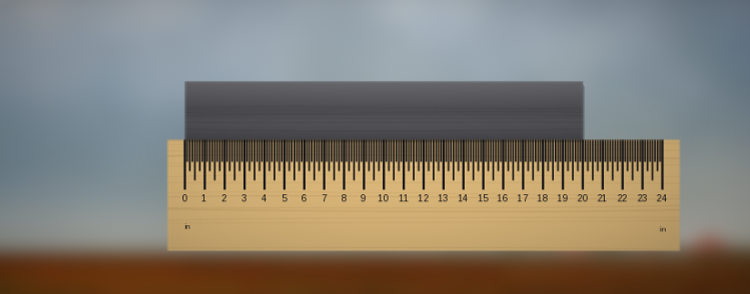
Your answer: 20,in
